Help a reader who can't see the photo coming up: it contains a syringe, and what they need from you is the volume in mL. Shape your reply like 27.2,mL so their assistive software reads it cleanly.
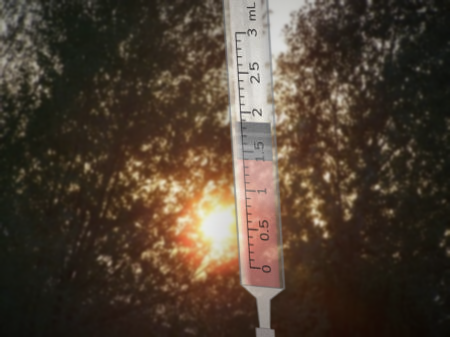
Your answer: 1.4,mL
